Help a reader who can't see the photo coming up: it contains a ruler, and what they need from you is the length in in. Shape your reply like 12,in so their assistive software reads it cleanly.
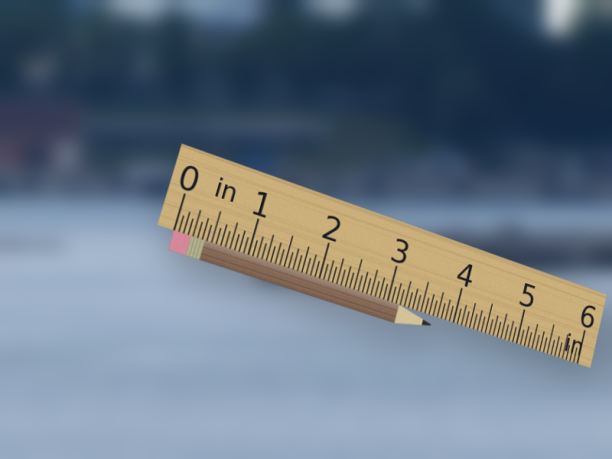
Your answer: 3.6875,in
